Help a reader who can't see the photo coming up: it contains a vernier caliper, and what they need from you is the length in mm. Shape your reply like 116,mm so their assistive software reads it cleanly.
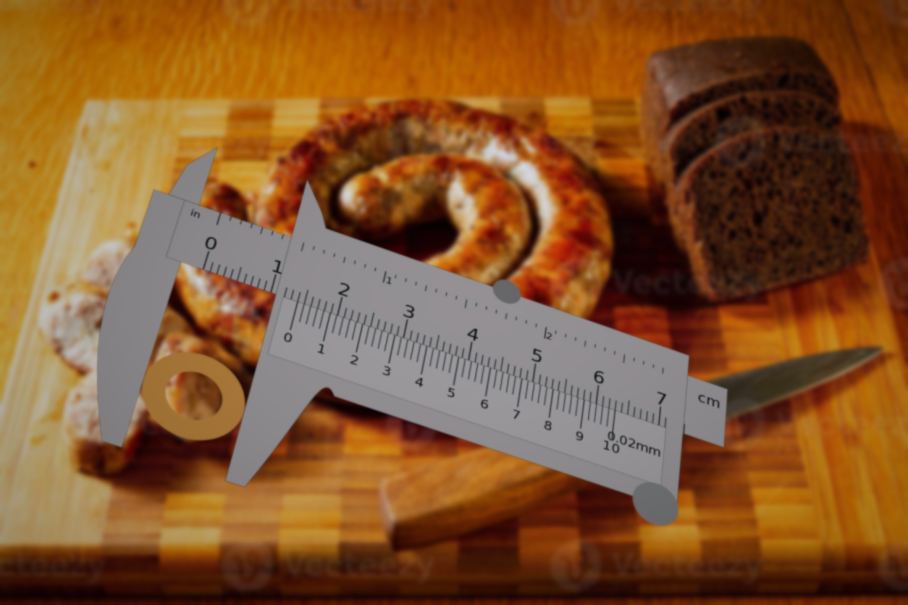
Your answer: 14.0,mm
